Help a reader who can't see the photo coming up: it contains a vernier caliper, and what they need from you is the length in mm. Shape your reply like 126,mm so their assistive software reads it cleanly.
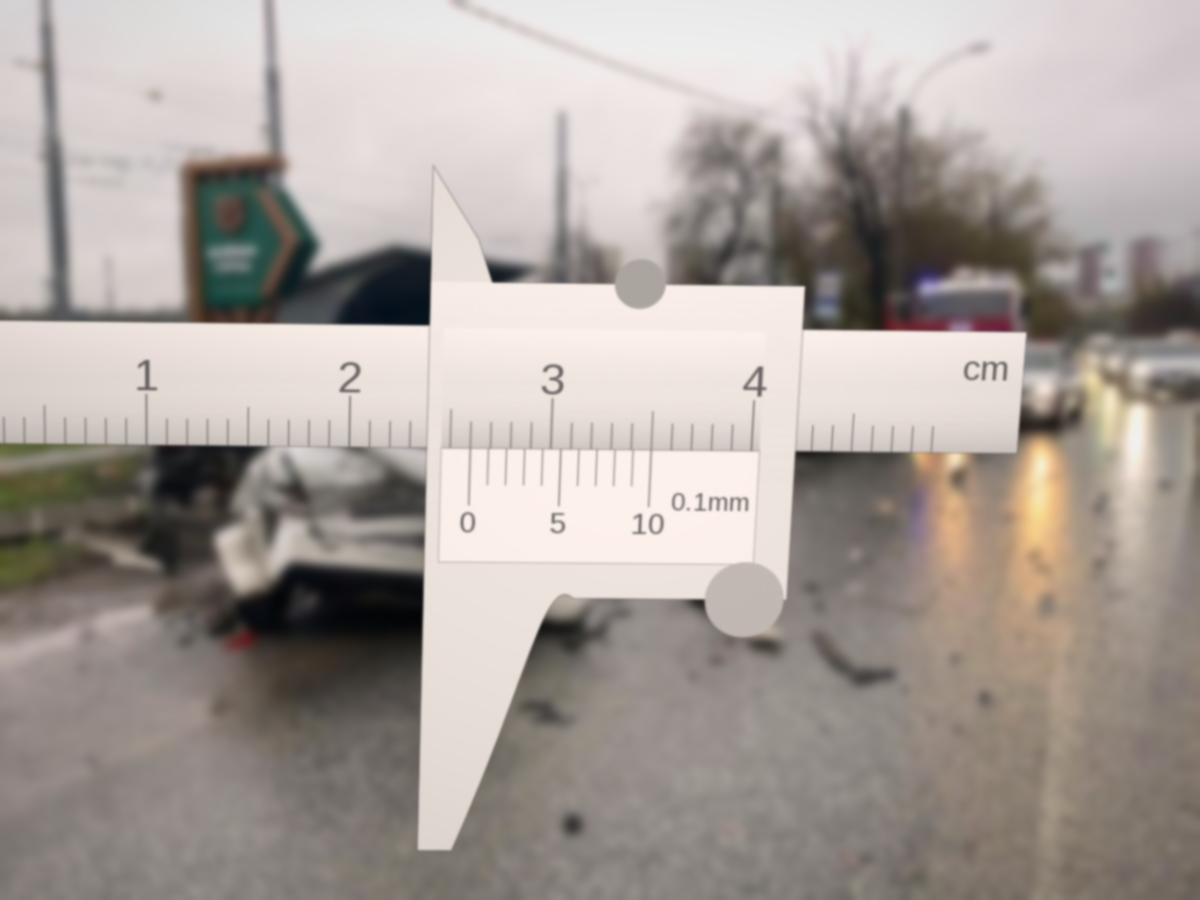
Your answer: 26.0,mm
